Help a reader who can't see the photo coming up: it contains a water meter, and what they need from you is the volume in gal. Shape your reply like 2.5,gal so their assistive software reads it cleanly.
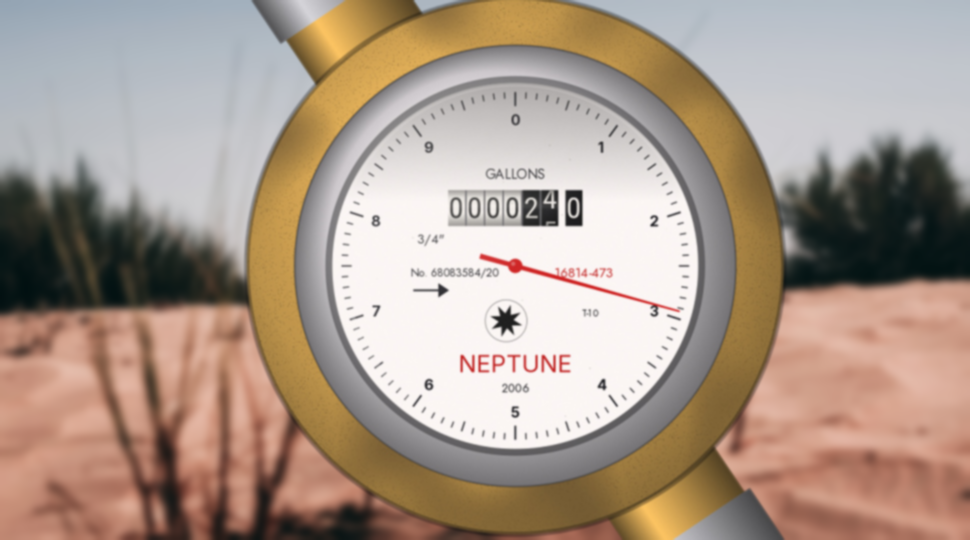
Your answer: 242.9,gal
